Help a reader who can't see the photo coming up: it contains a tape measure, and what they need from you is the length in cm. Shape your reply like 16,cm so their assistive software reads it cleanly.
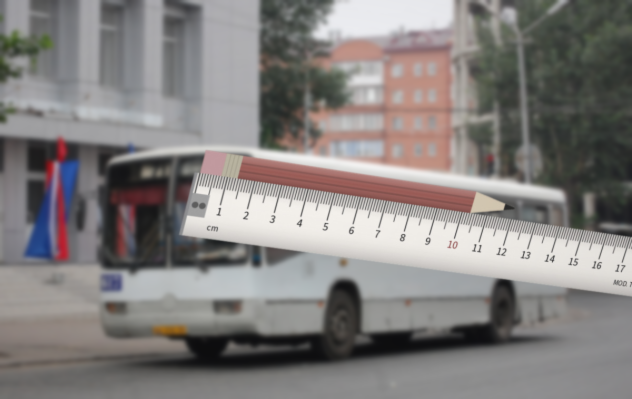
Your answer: 12,cm
